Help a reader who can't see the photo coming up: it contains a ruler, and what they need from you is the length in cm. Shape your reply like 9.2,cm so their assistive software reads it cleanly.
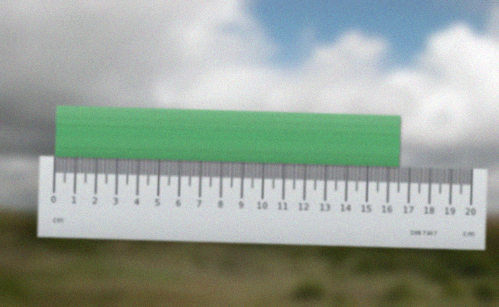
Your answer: 16.5,cm
